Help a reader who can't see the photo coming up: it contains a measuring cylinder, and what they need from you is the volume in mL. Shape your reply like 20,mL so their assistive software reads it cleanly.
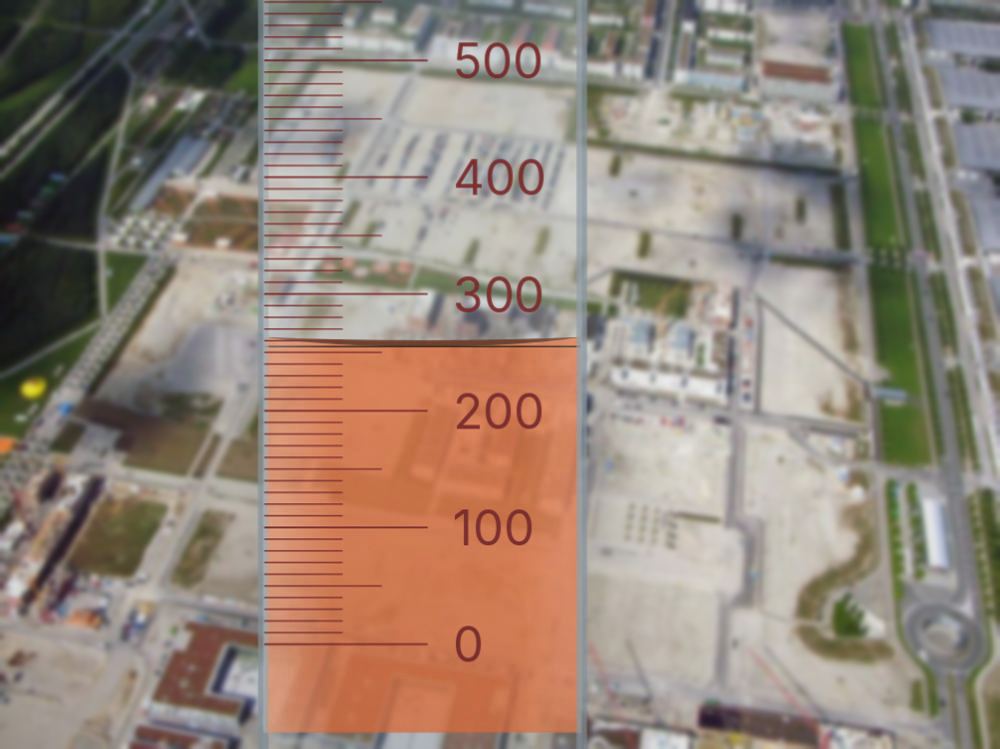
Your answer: 255,mL
